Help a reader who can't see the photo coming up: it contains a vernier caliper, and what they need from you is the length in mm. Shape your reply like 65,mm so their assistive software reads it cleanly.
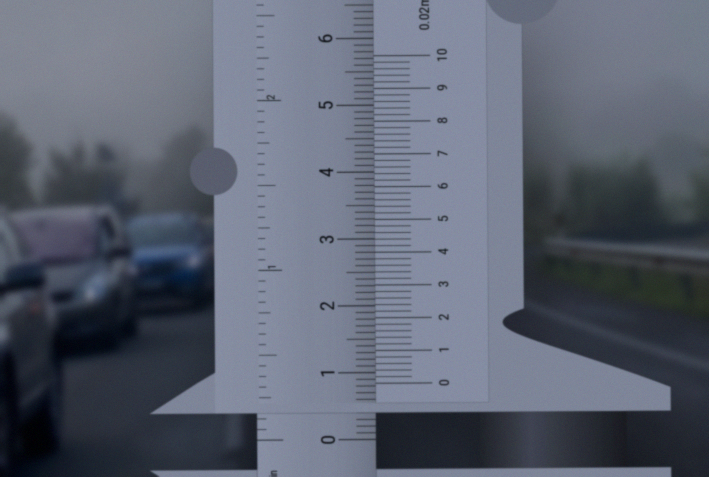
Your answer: 8.4,mm
